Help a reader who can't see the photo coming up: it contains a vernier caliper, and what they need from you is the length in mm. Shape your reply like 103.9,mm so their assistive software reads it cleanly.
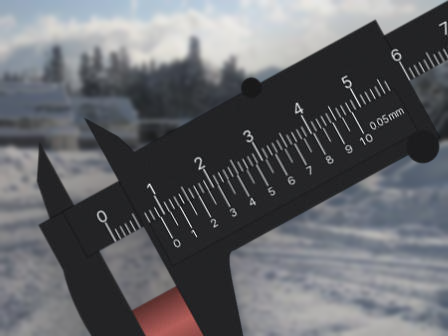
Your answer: 9.2,mm
